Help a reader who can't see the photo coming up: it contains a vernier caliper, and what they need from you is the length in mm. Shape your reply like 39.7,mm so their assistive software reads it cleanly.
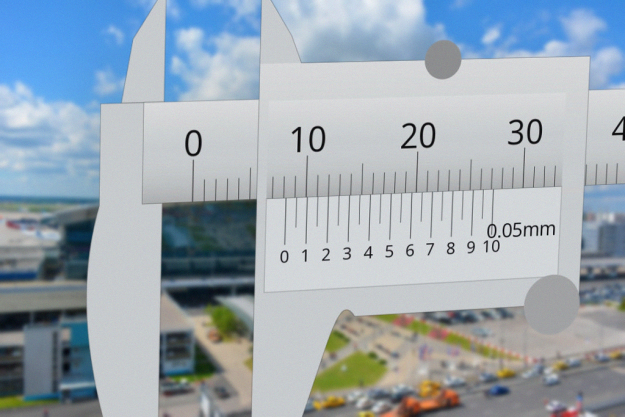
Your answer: 8.2,mm
